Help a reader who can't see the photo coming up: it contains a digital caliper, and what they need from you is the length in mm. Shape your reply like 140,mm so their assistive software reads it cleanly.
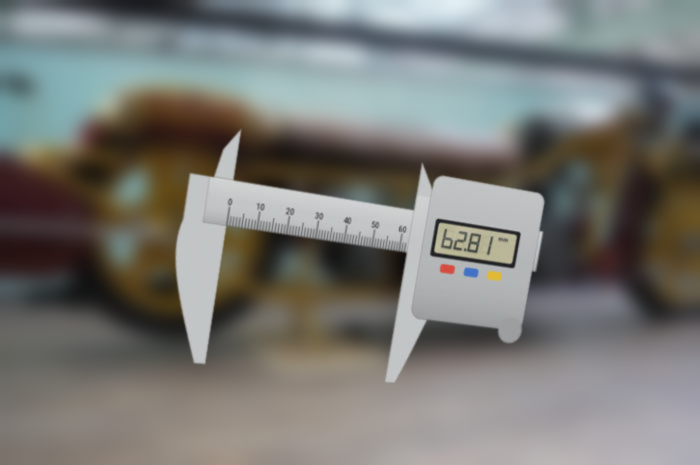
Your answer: 62.81,mm
